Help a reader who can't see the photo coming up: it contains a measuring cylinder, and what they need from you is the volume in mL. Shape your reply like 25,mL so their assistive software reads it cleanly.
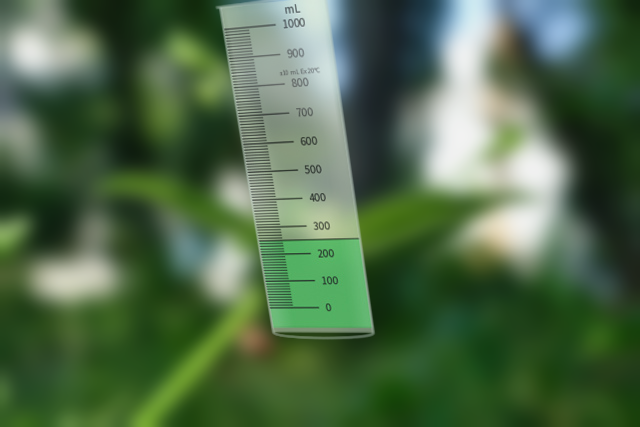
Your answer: 250,mL
